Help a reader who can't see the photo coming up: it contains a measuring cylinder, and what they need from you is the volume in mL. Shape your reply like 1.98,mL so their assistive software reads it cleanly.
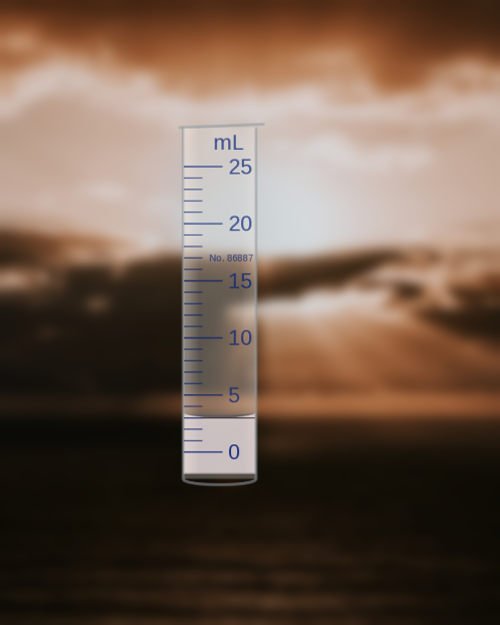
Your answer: 3,mL
